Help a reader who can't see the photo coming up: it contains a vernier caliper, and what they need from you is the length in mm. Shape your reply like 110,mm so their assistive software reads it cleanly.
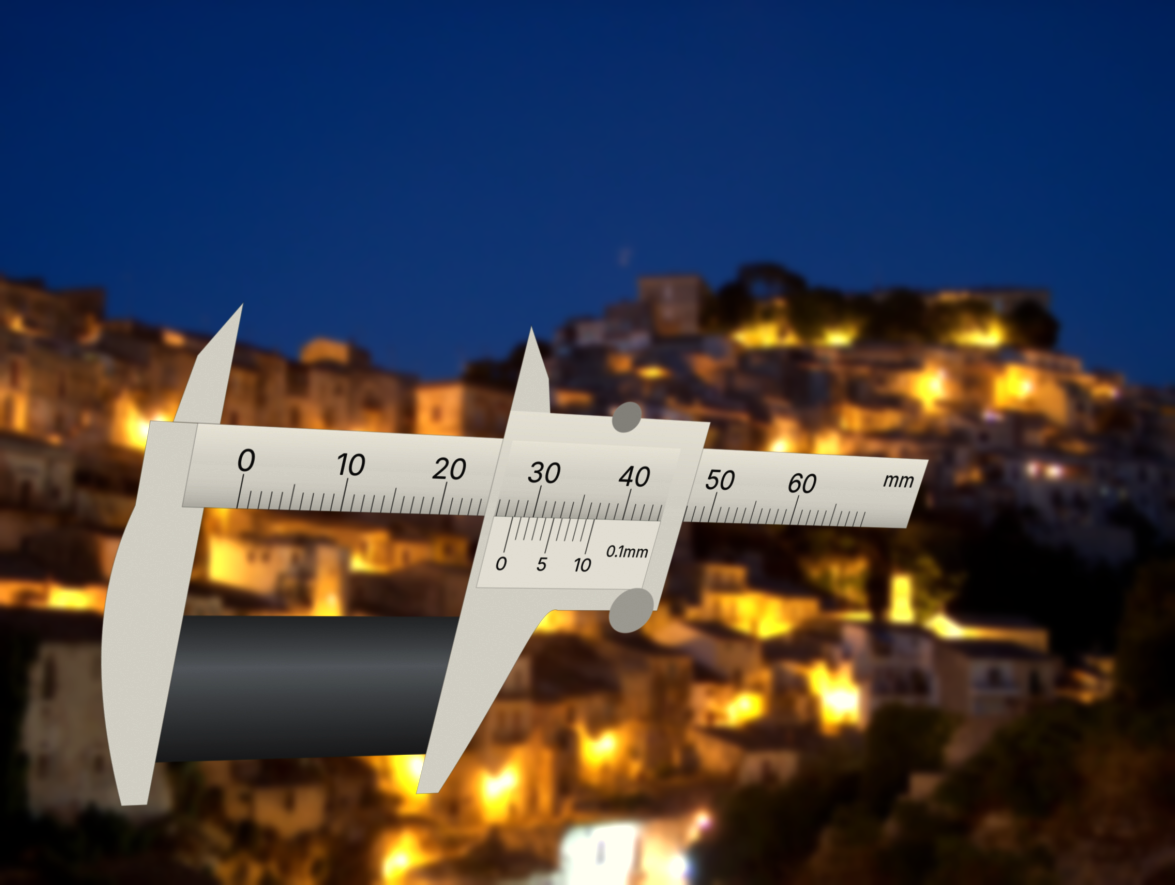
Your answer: 27.8,mm
